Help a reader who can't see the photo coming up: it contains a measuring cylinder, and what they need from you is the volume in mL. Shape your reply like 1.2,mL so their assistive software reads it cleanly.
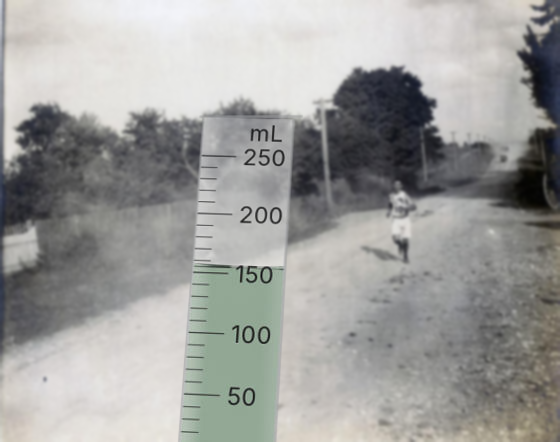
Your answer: 155,mL
